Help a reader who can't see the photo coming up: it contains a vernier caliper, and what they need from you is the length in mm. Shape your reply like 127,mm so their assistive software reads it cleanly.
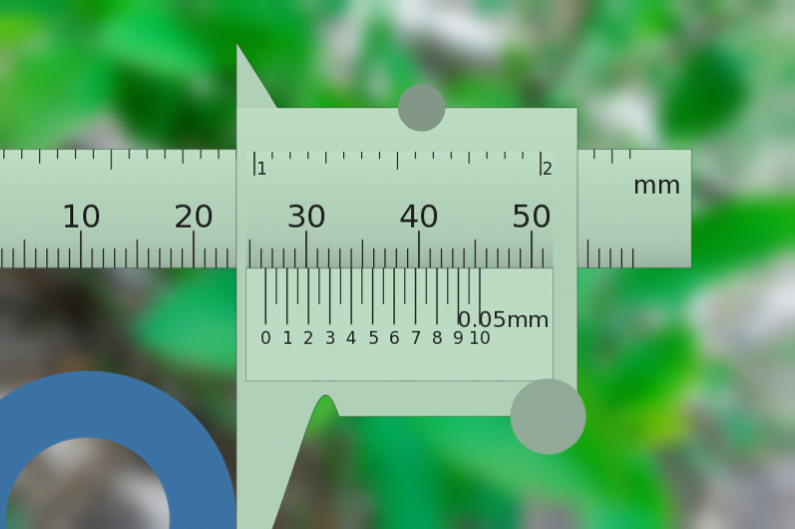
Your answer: 26.4,mm
